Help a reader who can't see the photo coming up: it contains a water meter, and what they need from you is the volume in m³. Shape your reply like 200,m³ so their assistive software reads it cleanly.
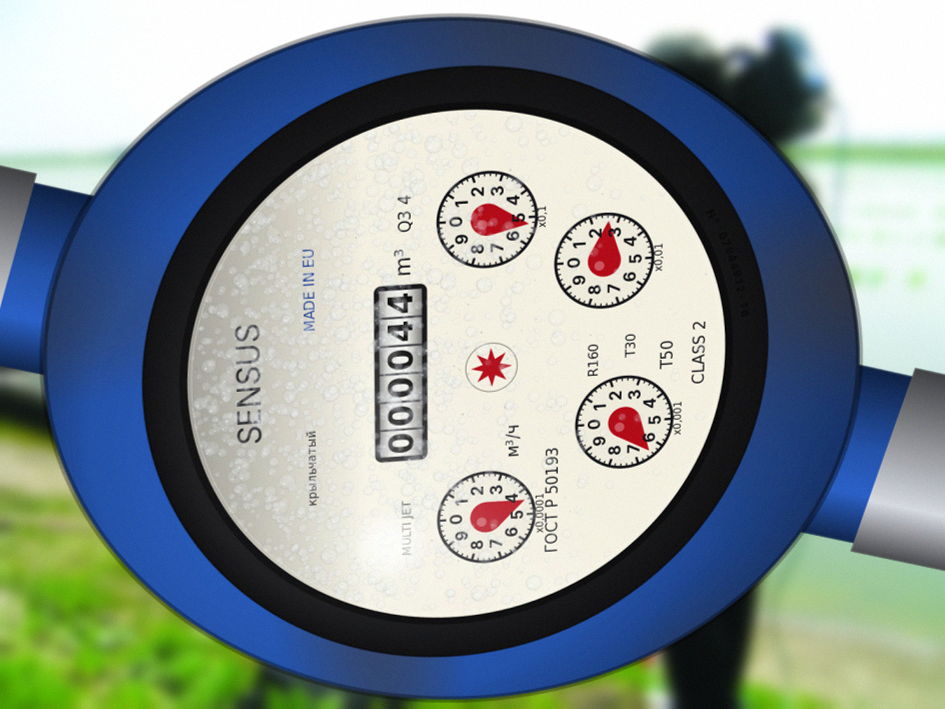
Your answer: 44.5264,m³
